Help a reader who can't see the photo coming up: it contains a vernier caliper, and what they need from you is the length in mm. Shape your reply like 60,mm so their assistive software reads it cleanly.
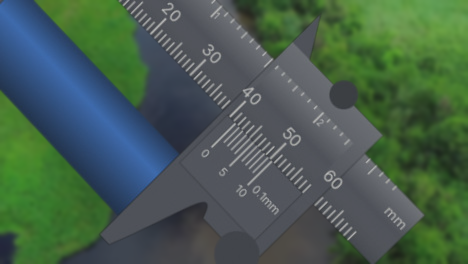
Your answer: 41.5,mm
